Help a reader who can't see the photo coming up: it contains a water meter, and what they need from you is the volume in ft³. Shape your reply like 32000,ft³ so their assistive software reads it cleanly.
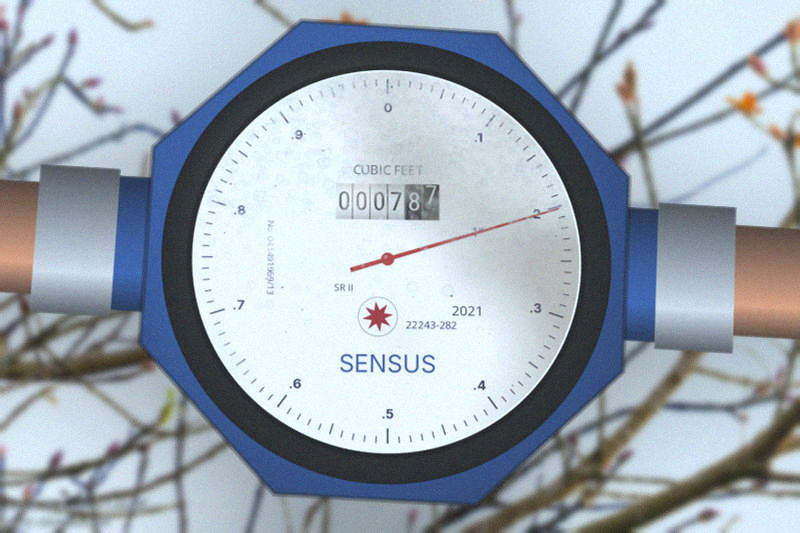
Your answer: 787.20,ft³
